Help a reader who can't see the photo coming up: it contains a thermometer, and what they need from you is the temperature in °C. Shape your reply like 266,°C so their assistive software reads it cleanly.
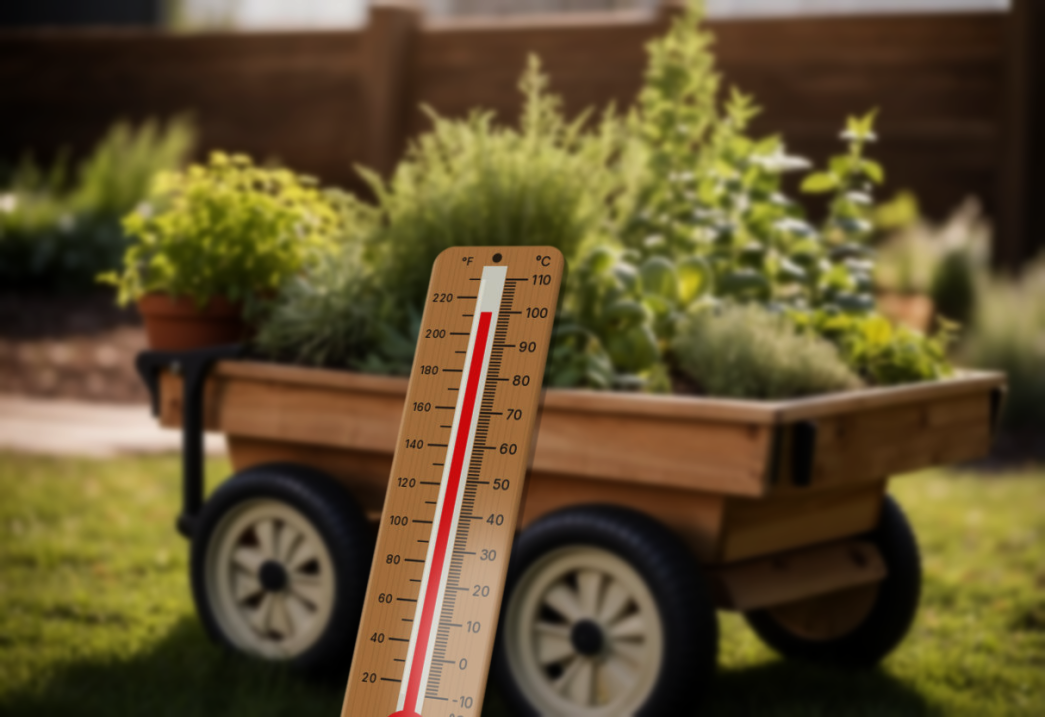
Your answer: 100,°C
